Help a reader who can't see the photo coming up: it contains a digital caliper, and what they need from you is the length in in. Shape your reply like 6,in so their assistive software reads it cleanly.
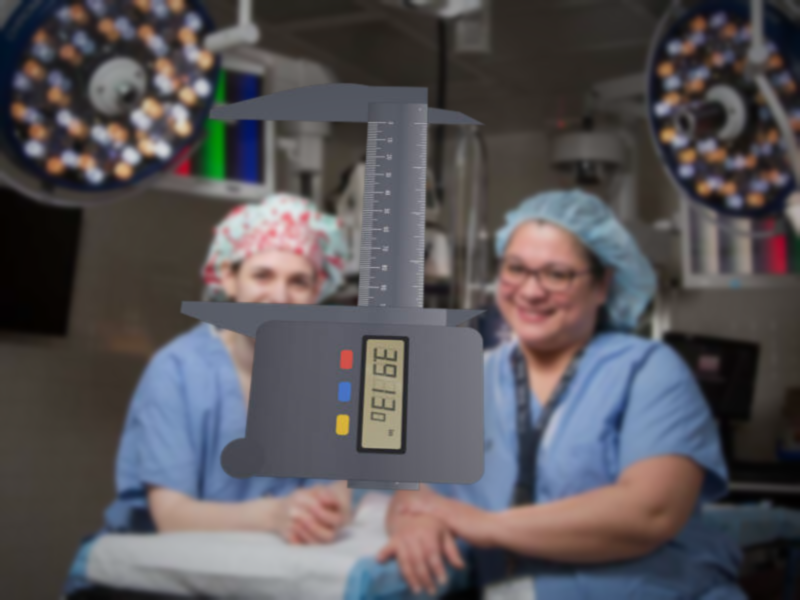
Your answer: 3.9130,in
